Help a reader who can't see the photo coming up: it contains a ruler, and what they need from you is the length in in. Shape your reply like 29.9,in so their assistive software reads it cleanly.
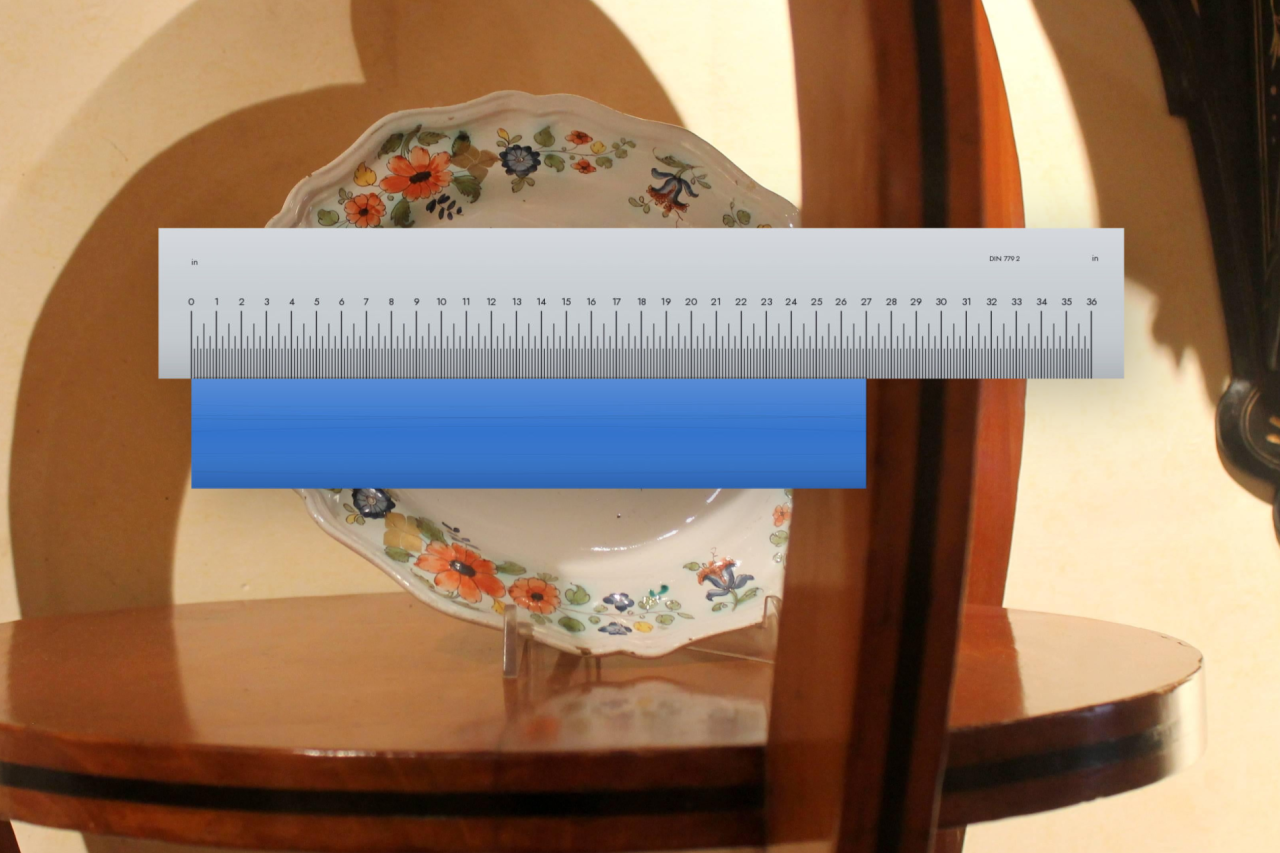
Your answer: 27,in
